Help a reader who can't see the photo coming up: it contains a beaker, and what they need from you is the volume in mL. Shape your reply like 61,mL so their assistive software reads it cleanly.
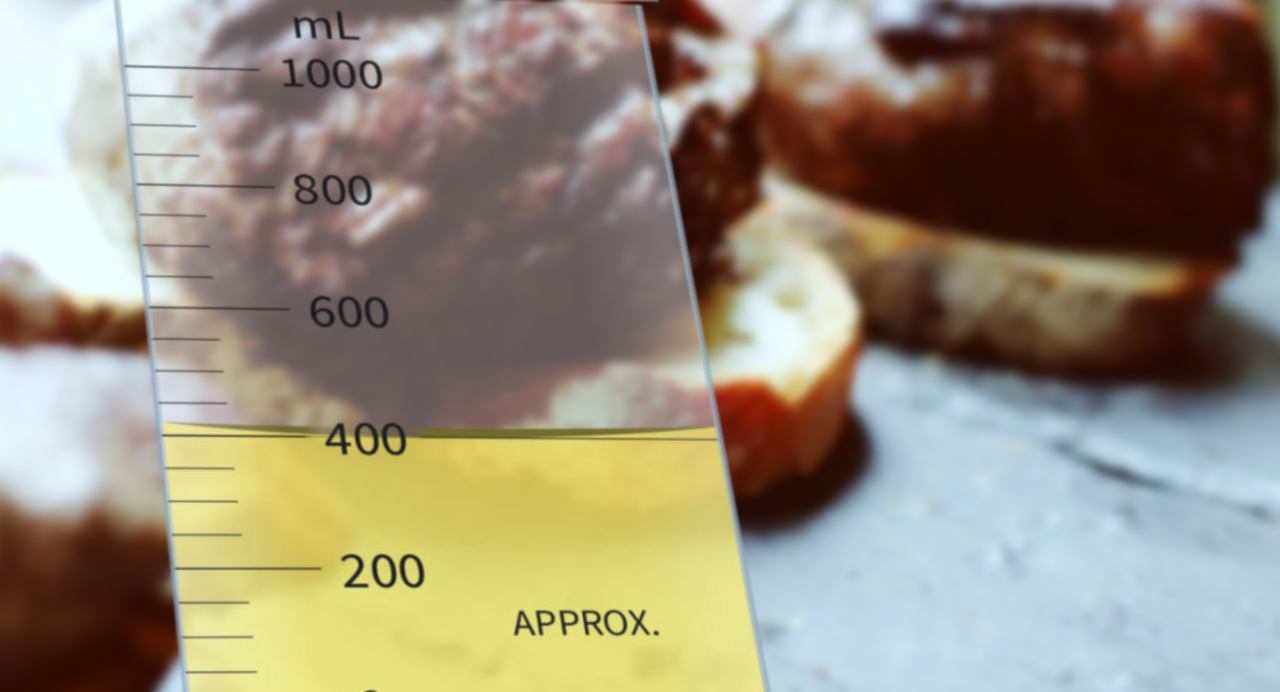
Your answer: 400,mL
